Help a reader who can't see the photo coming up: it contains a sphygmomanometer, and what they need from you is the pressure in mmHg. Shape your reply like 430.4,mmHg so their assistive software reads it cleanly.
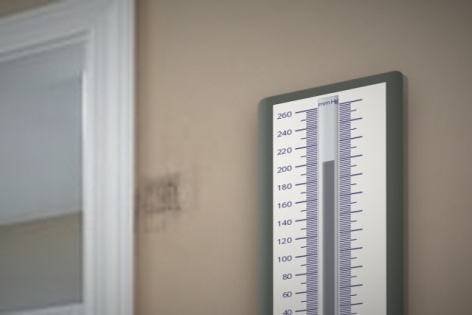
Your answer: 200,mmHg
